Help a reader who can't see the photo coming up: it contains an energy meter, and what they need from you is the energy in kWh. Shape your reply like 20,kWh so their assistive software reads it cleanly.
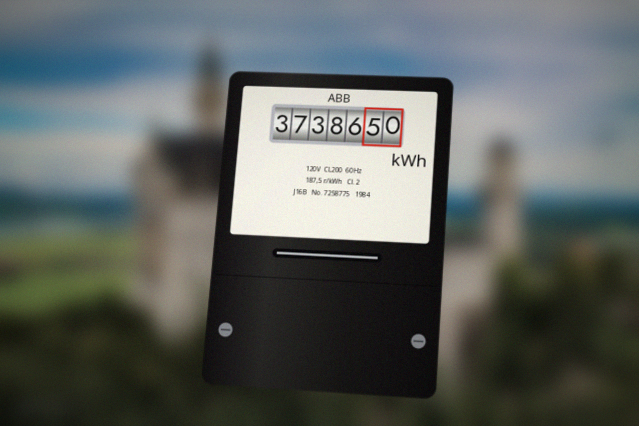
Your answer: 37386.50,kWh
